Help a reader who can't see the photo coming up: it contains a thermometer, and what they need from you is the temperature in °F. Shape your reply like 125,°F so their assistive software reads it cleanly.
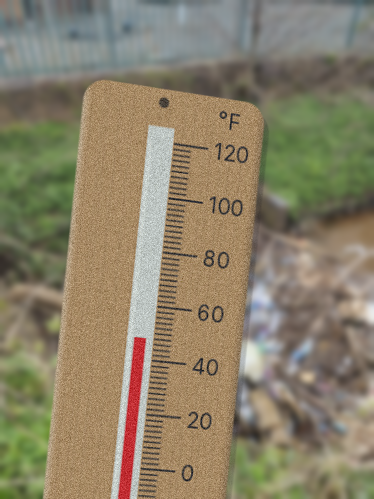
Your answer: 48,°F
